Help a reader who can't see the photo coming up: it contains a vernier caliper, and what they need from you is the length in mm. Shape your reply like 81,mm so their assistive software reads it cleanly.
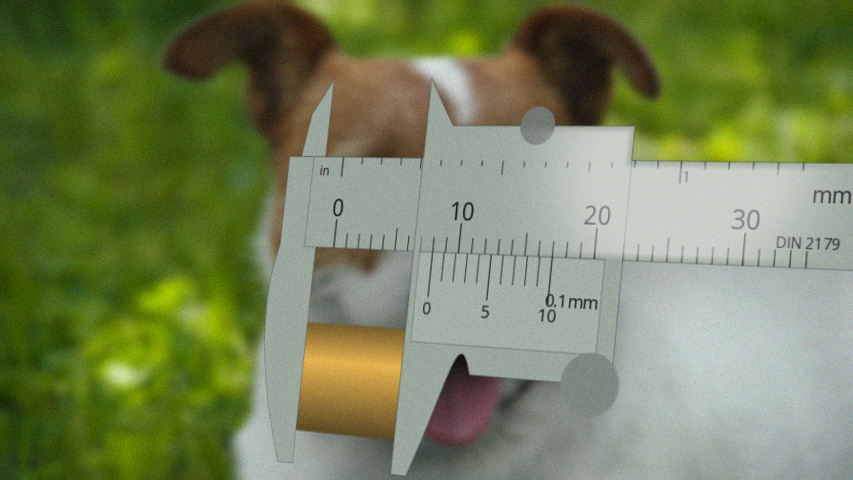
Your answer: 8.0,mm
